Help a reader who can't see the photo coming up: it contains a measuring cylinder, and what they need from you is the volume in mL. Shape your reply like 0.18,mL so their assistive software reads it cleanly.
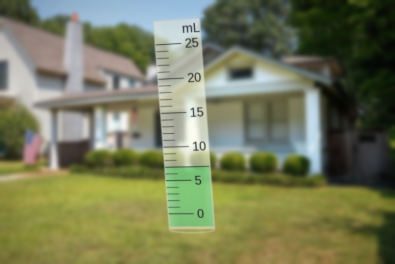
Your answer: 7,mL
